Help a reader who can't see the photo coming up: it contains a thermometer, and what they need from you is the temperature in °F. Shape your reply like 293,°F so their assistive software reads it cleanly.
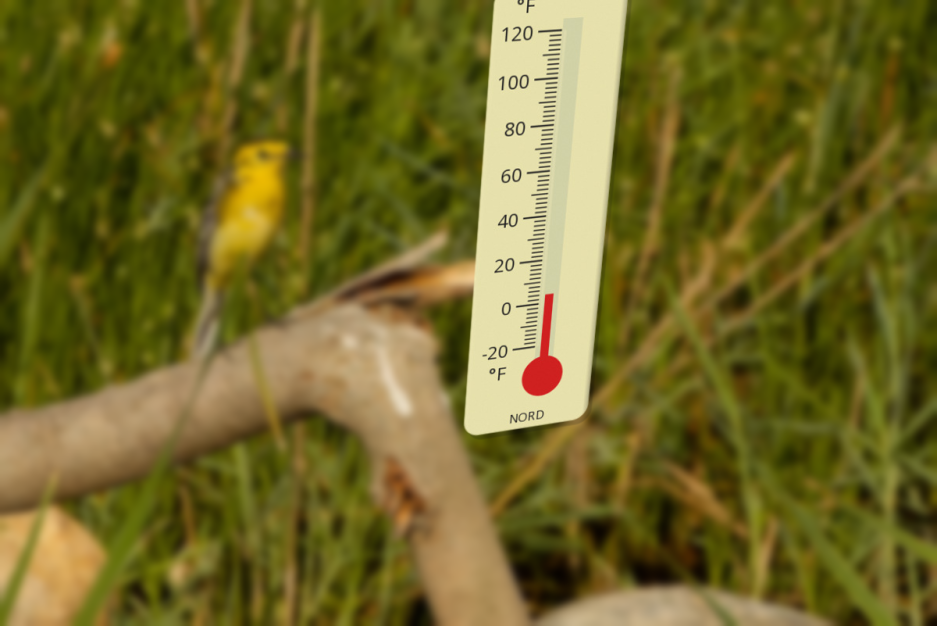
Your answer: 4,°F
